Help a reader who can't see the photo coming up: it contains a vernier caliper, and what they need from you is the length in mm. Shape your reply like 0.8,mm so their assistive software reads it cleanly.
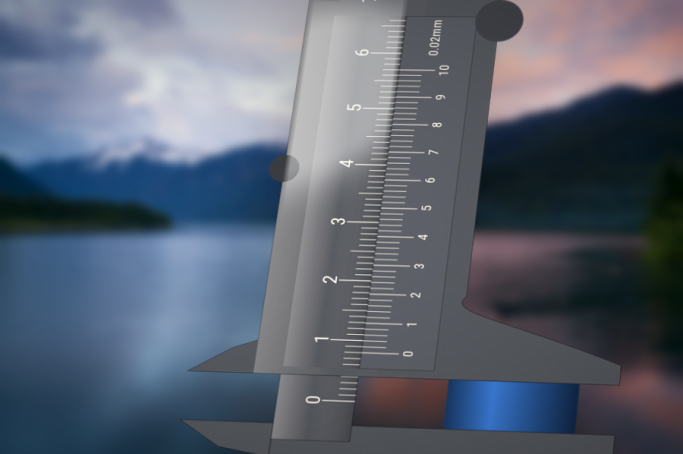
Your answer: 8.0,mm
